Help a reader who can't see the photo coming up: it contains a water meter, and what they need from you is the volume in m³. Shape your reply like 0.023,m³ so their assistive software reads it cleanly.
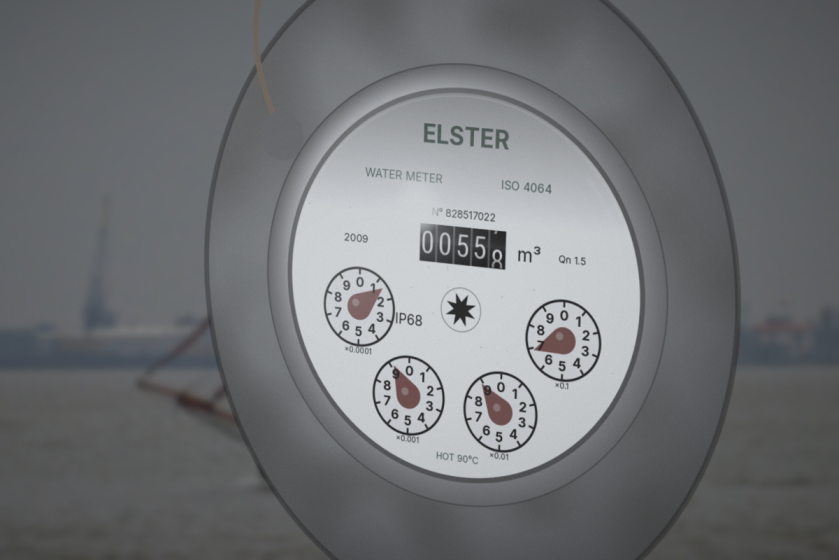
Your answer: 557.6891,m³
